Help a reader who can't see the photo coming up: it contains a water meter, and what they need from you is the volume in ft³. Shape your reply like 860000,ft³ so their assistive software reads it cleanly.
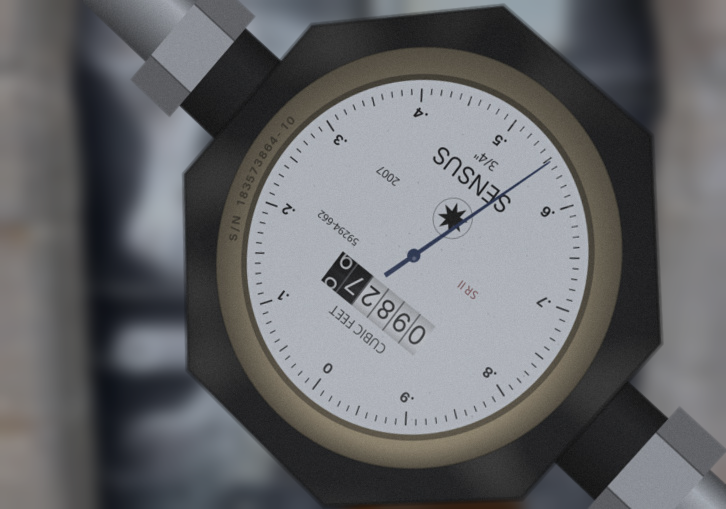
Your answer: 98278.55,ft³
